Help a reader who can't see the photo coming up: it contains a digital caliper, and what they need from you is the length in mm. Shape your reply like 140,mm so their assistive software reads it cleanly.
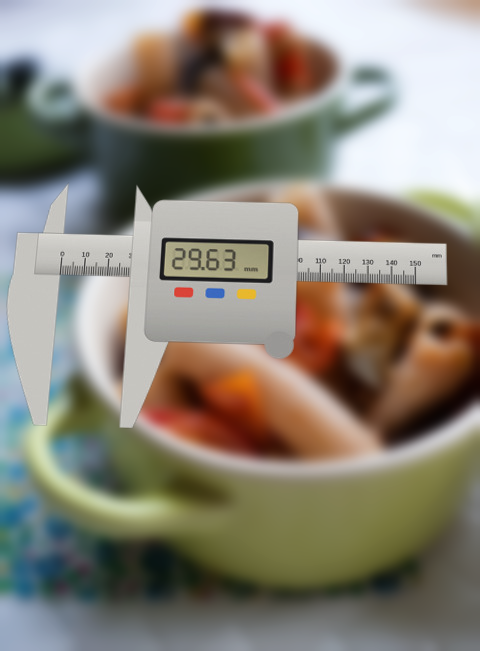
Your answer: 29.63,mm
